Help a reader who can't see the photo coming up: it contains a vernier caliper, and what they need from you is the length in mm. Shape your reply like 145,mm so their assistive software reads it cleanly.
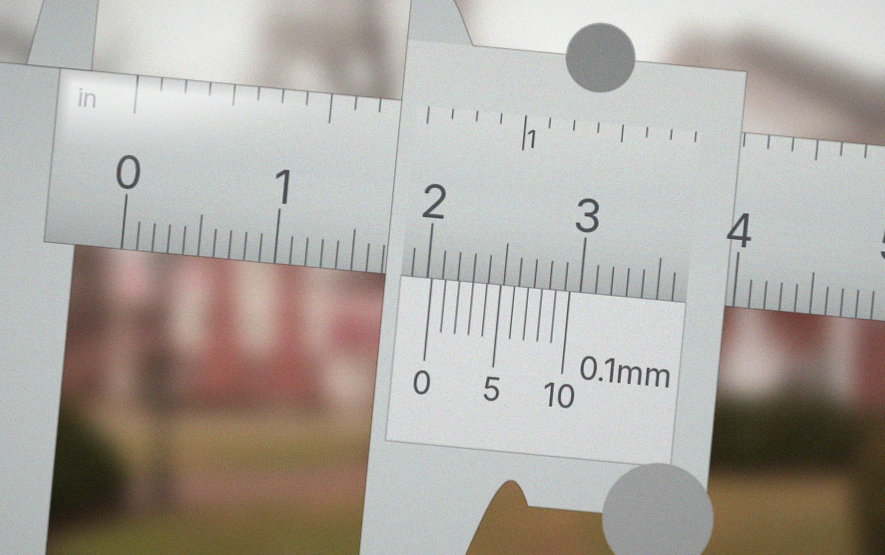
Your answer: 20.3,mm
